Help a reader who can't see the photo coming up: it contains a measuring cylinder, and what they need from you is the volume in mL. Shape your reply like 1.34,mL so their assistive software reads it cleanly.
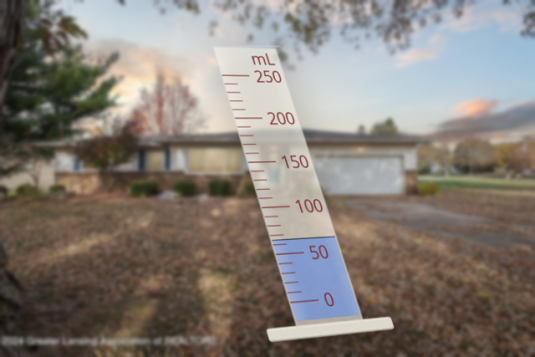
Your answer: 65,mL
